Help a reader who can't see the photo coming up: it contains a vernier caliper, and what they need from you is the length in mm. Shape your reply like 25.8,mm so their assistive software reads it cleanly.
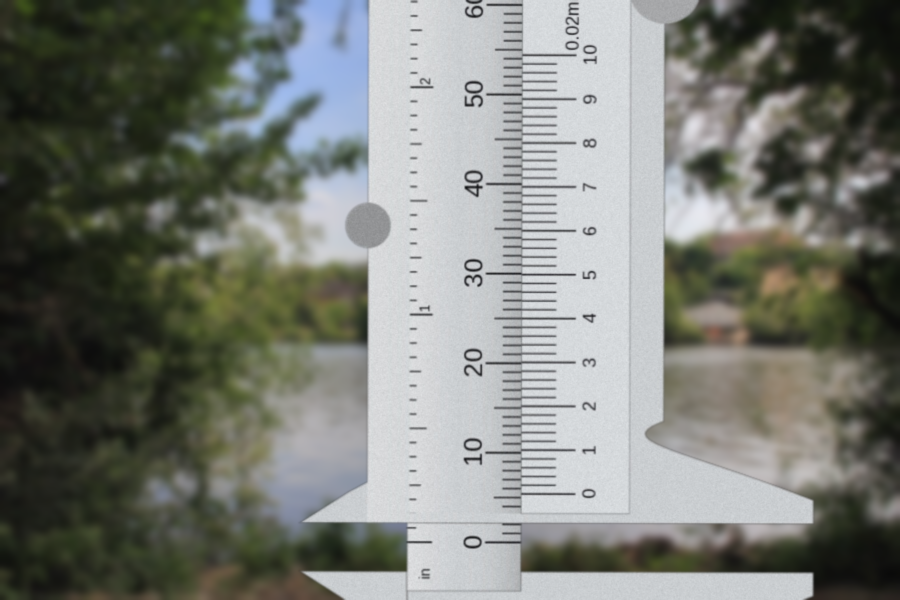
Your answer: 5.4,mm
